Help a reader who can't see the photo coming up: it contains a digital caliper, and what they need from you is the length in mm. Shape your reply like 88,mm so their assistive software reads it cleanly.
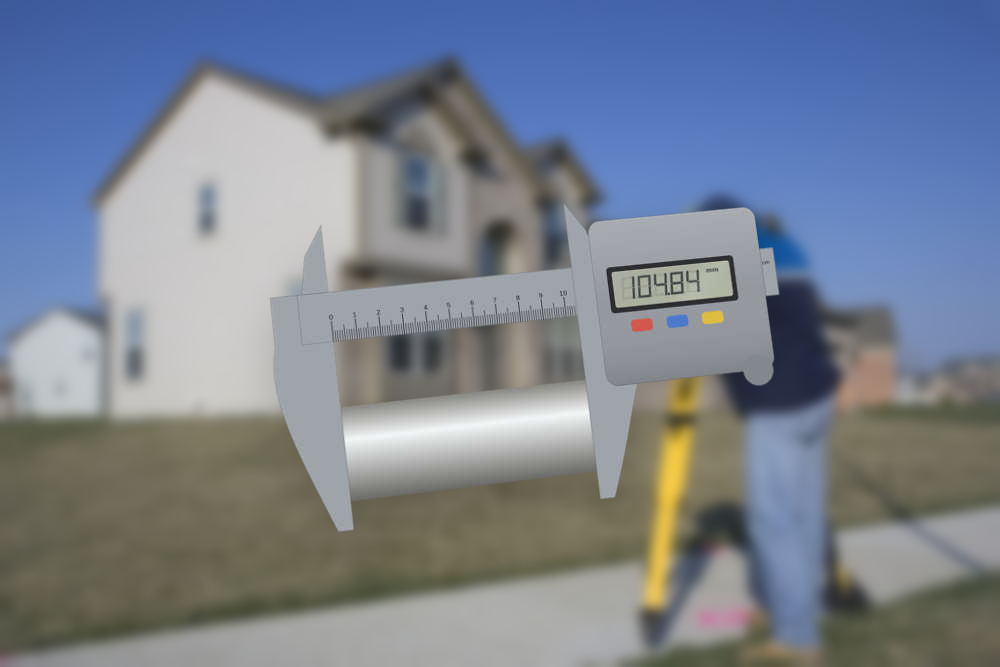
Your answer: 104.84,mm
